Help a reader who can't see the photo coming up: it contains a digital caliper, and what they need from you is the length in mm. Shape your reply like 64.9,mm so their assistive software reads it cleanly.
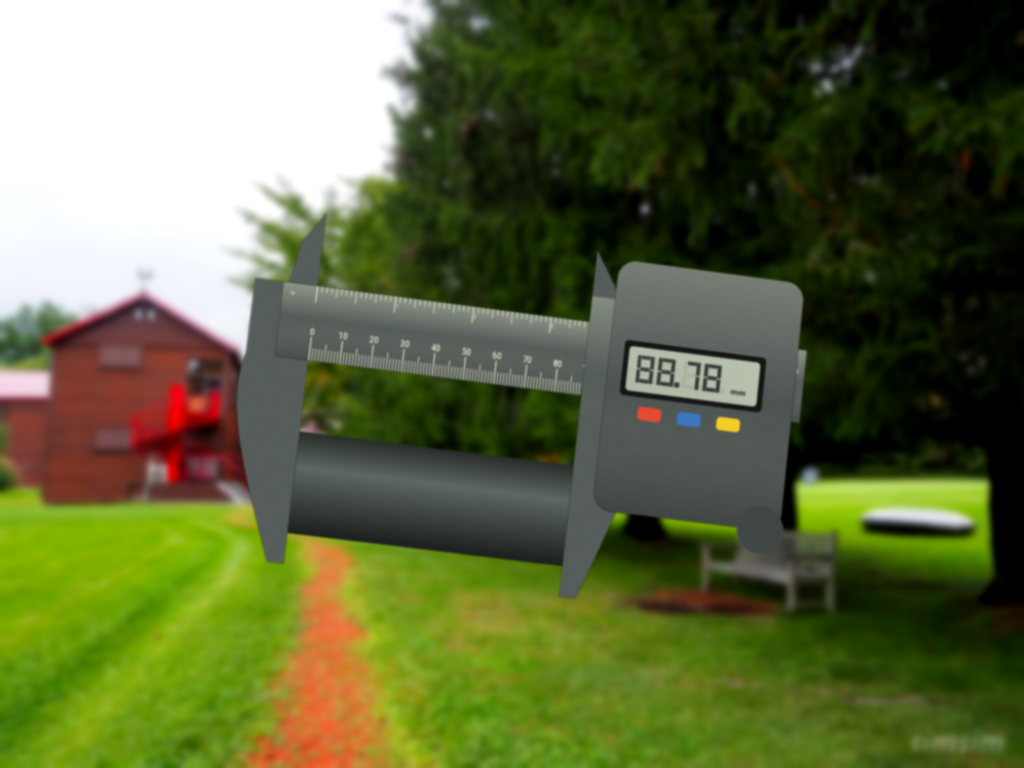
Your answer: 88.78,mm
